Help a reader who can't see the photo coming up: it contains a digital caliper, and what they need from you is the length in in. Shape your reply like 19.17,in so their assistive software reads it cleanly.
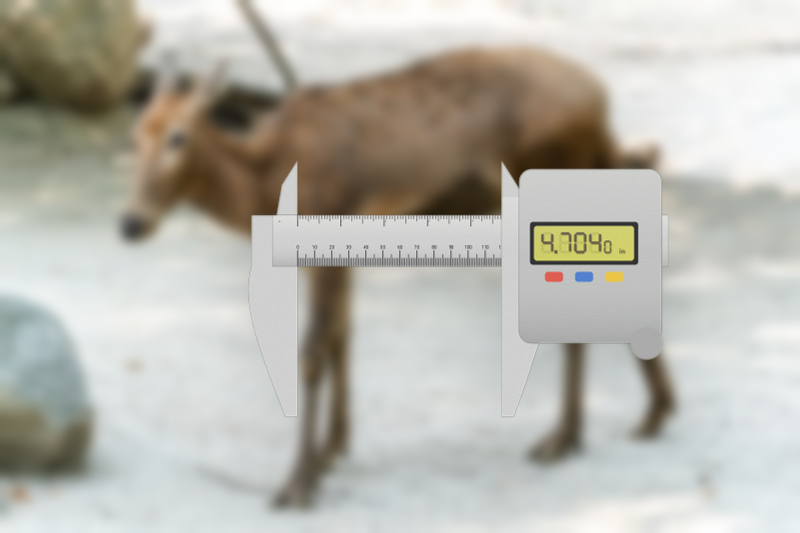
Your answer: 4.7040,in
